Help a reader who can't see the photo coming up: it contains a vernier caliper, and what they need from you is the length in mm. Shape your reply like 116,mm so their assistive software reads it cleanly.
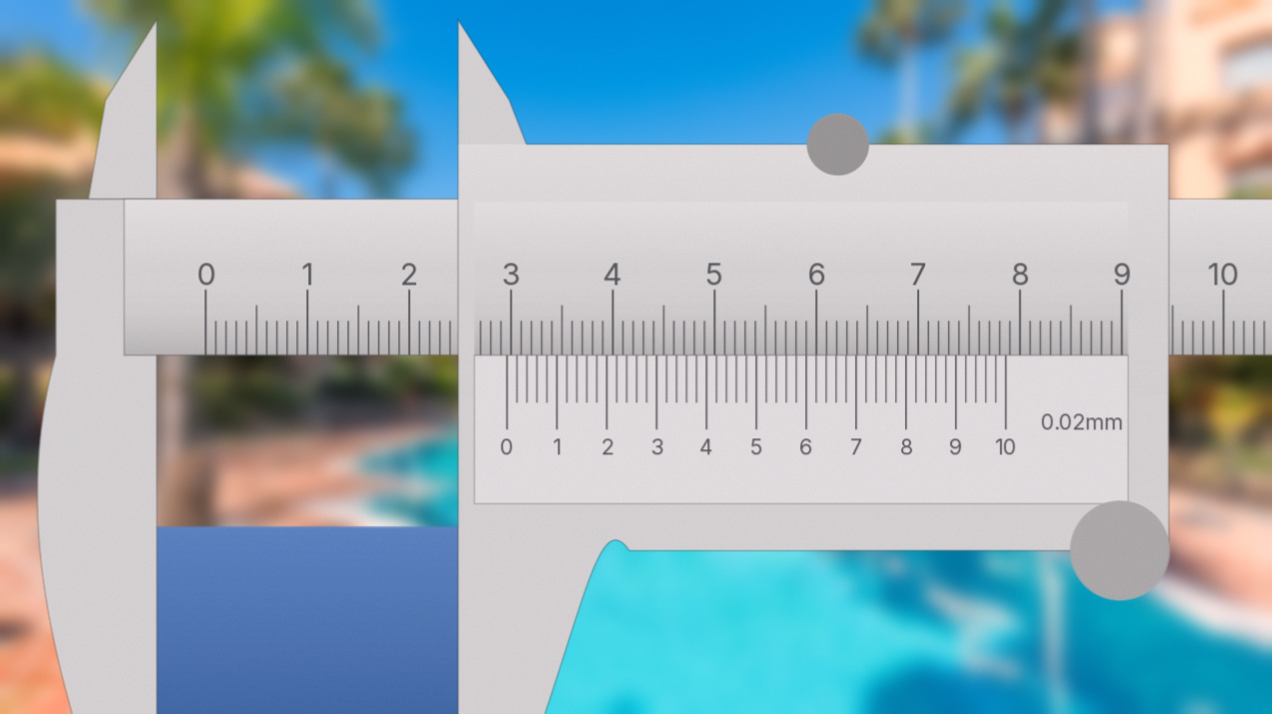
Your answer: 29.6,mm
